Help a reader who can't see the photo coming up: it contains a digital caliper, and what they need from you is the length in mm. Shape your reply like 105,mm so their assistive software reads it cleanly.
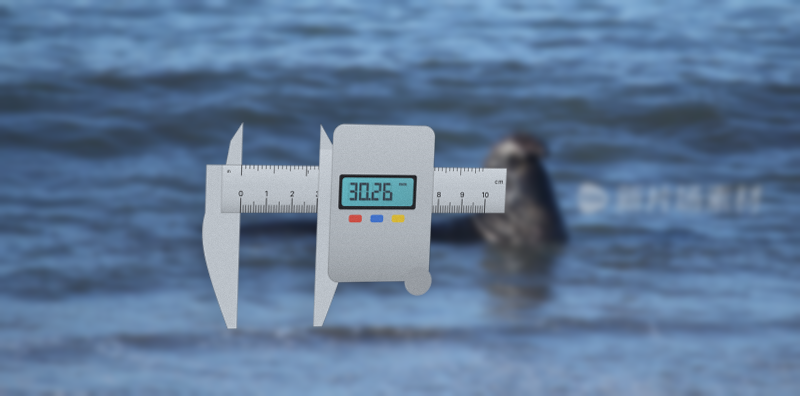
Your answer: 30.26,mm
